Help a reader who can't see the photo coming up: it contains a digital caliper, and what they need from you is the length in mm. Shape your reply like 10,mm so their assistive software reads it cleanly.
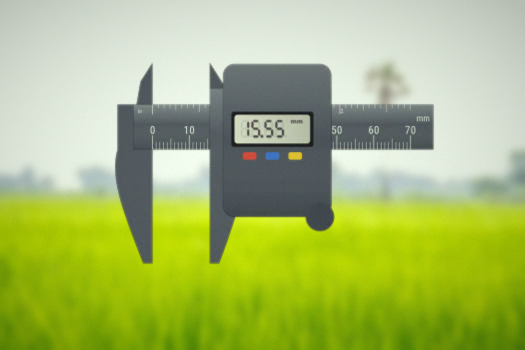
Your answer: 15.55,mm
